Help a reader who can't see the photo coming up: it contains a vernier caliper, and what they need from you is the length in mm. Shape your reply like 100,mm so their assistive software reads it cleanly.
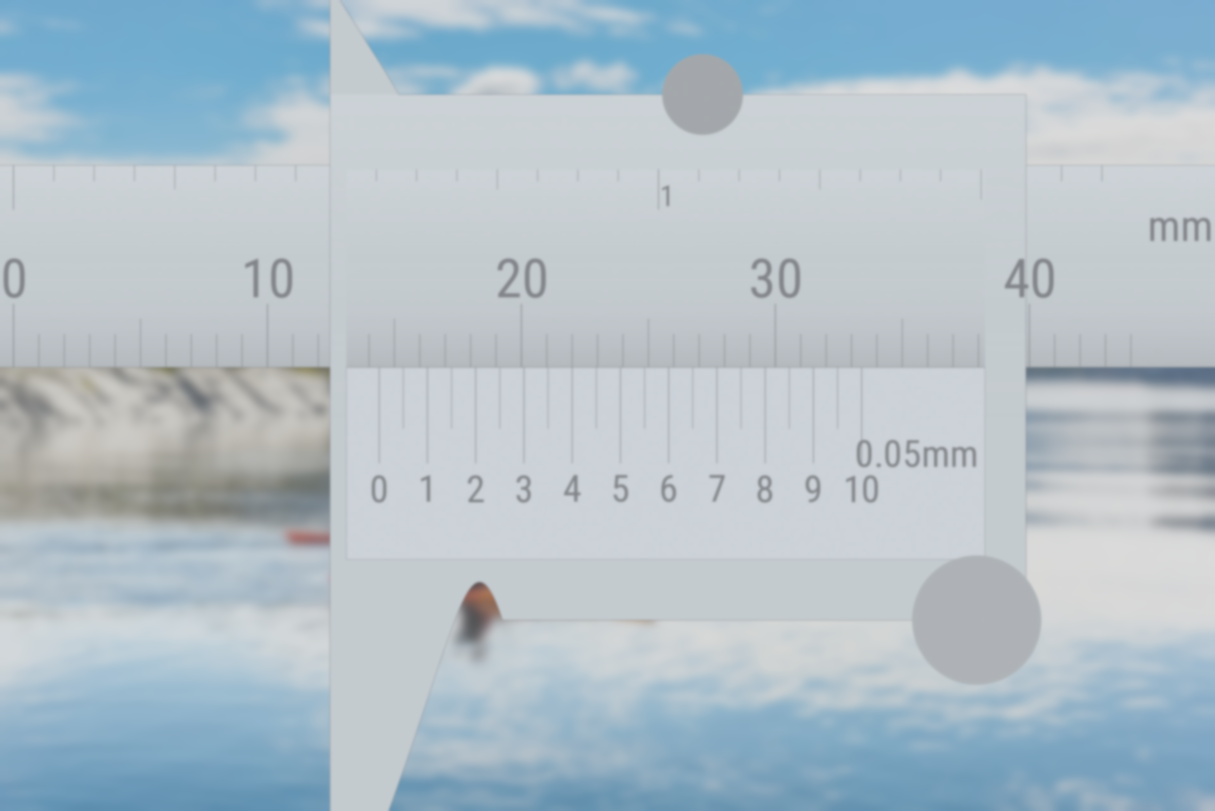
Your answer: 14.4,mm
